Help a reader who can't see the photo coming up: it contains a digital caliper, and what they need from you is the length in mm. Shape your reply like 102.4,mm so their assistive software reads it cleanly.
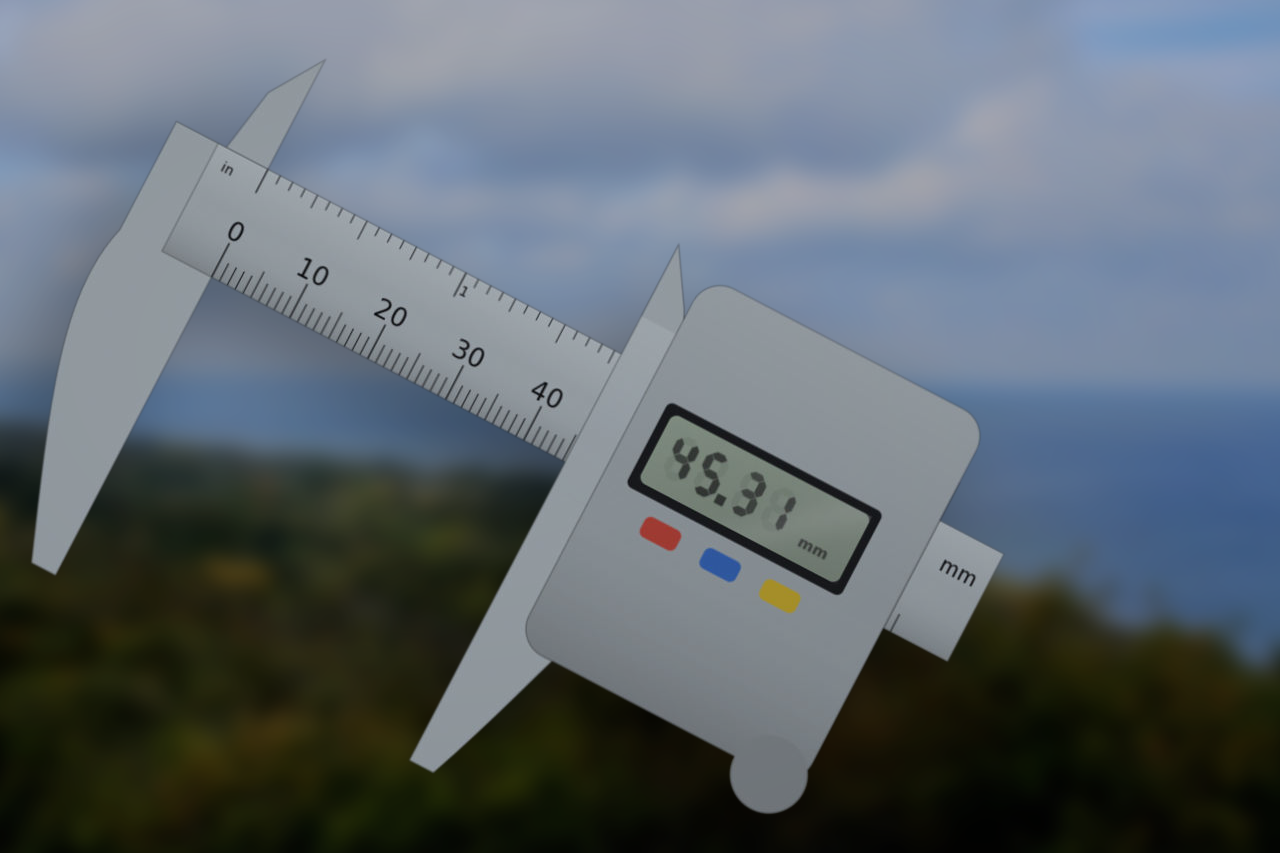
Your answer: 45.31,mm
